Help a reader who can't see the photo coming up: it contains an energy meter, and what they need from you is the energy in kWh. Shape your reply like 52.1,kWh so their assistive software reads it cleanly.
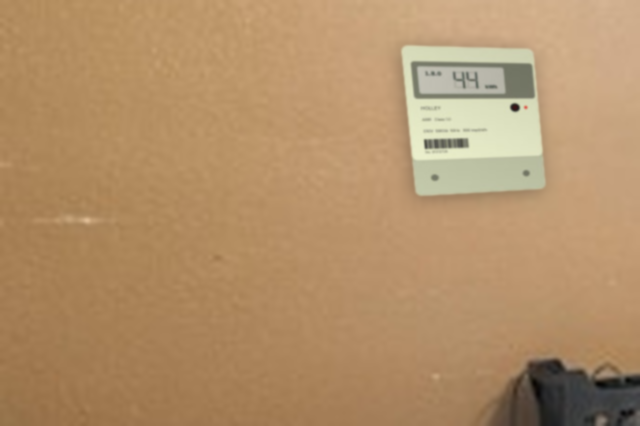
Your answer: 44,kWh
